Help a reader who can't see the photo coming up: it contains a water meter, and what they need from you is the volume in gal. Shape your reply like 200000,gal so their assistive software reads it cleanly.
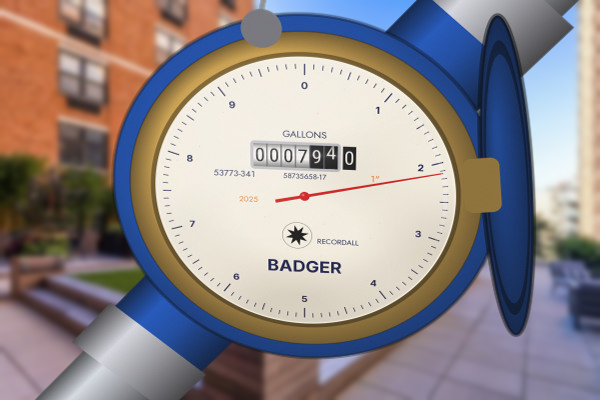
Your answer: 7942.1,gal
